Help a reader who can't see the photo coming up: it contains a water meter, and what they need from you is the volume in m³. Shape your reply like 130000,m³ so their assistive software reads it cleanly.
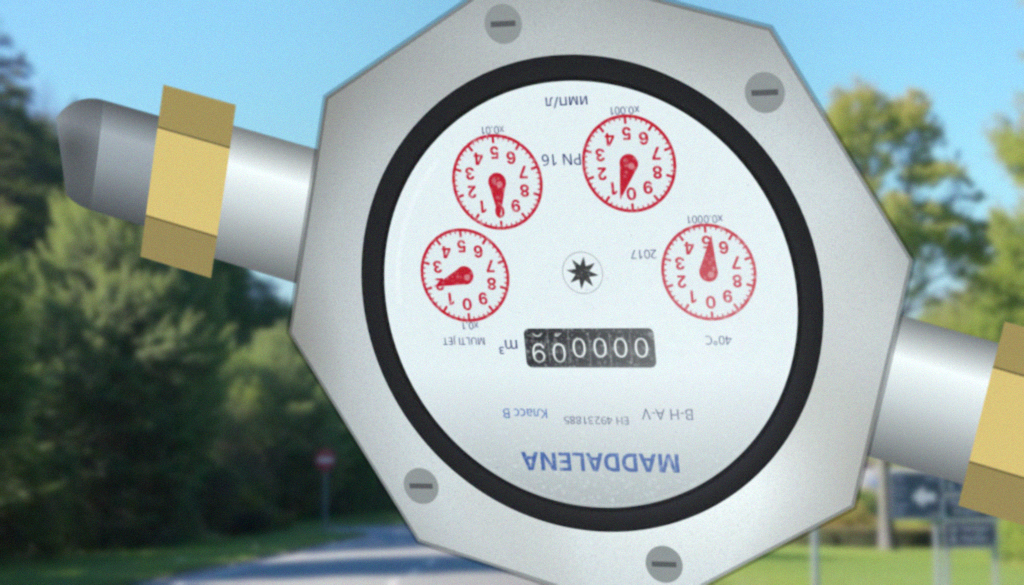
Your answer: 9.2005,m³
